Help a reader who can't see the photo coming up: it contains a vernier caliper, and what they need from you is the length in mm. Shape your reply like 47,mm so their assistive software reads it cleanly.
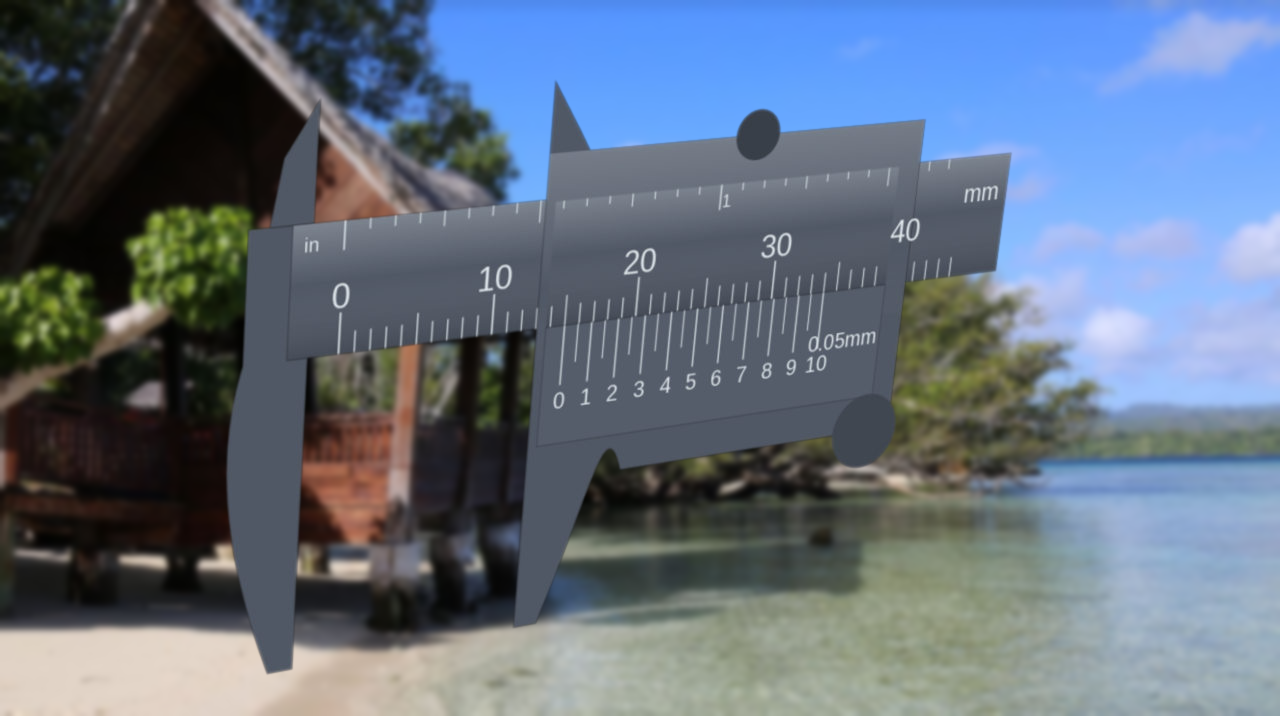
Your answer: 15.0,mm
